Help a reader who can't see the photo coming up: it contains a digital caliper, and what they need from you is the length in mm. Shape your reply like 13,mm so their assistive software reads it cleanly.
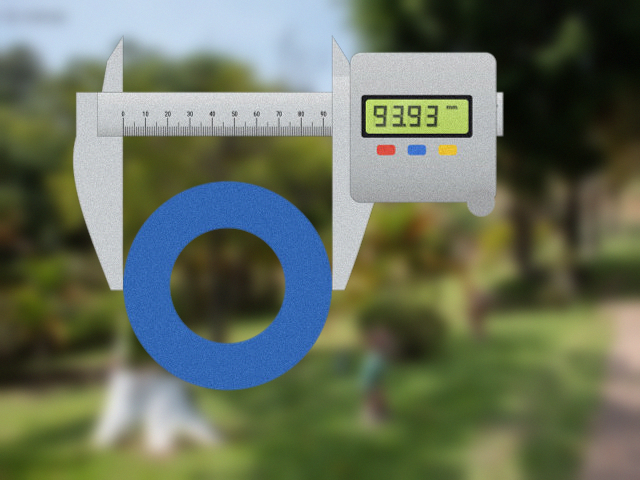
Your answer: 93.93,mm
